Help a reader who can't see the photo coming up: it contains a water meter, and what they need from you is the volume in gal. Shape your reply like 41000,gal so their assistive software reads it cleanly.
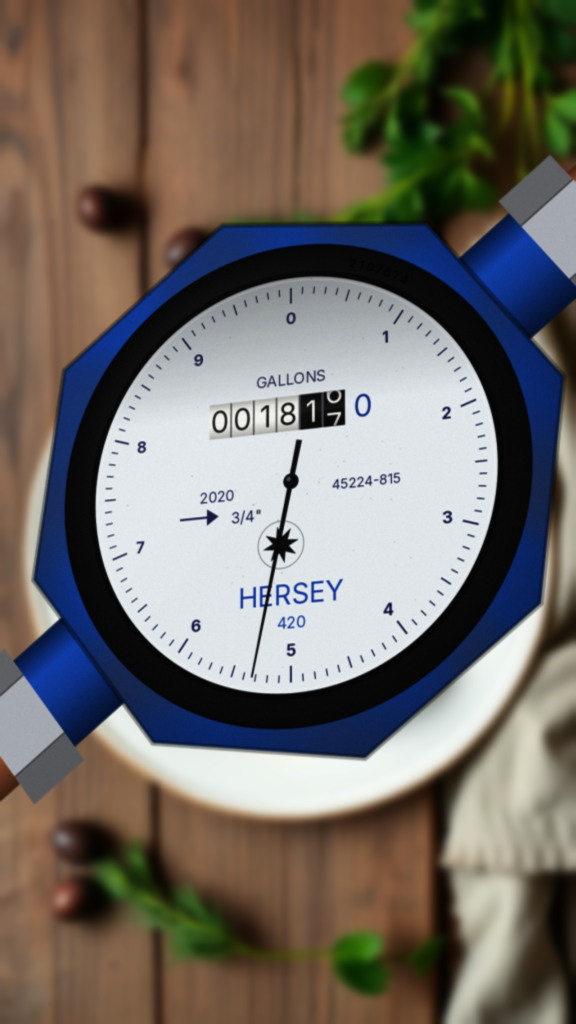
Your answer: 18165.3,gal
